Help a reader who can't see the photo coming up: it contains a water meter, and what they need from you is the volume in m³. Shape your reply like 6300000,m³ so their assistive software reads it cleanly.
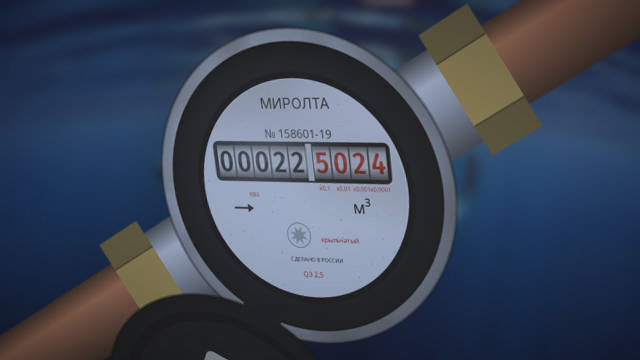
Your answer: 22.5024,m³
